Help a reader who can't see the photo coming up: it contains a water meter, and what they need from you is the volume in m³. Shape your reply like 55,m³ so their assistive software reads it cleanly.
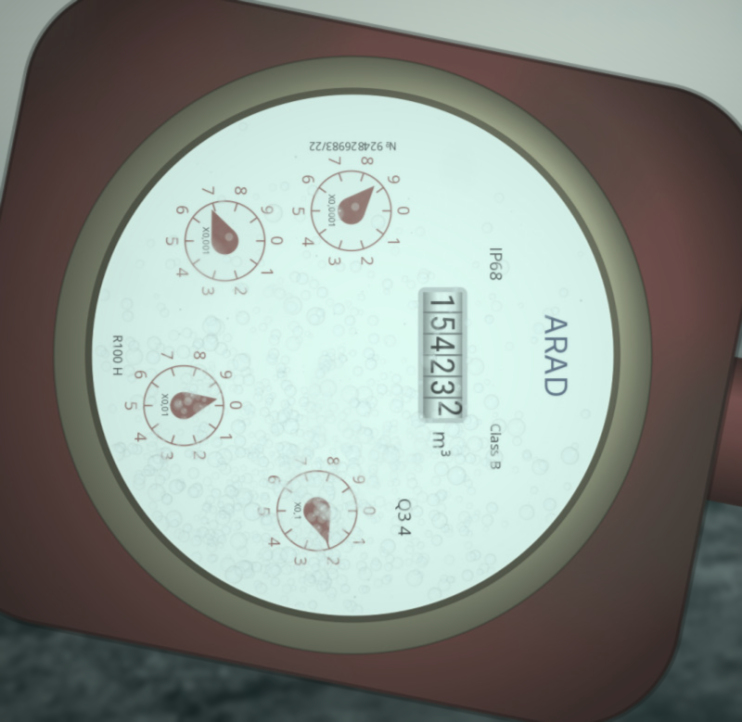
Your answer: 154232.1968,m³
